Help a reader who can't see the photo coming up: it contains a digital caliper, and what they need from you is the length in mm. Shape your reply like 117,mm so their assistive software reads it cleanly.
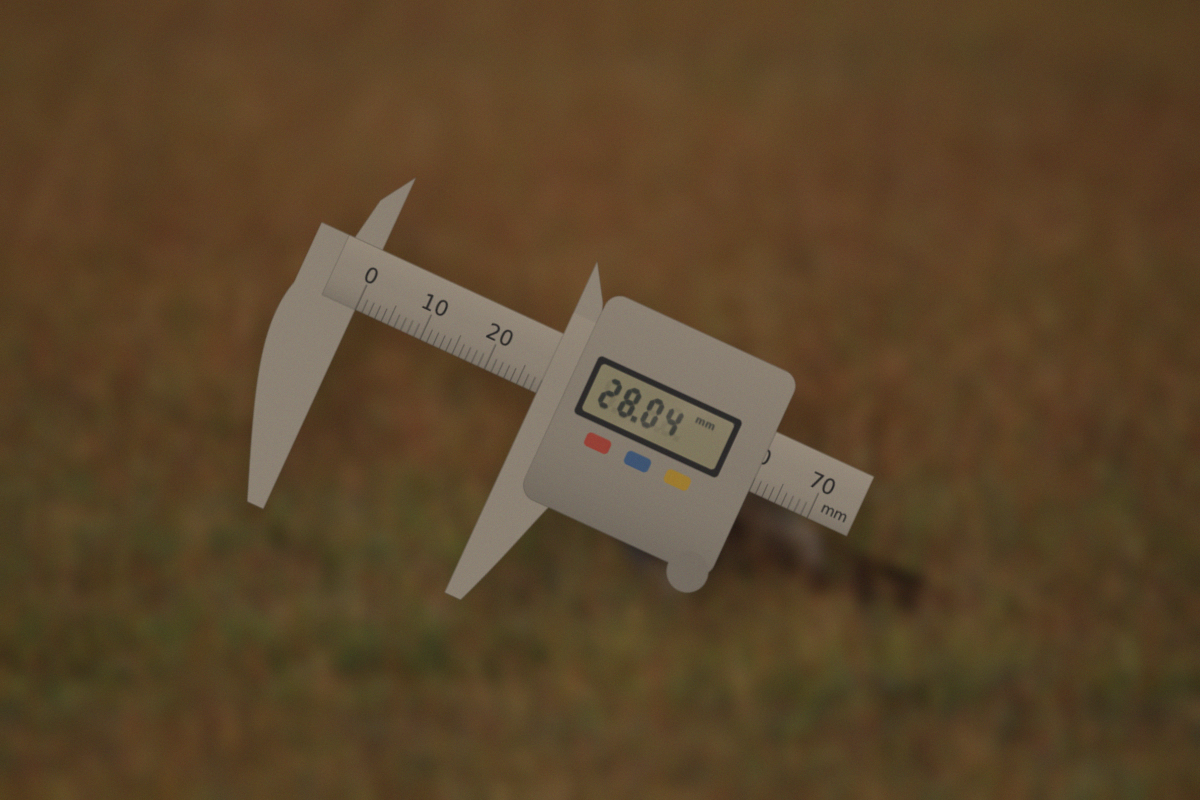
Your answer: 28.04,mm
